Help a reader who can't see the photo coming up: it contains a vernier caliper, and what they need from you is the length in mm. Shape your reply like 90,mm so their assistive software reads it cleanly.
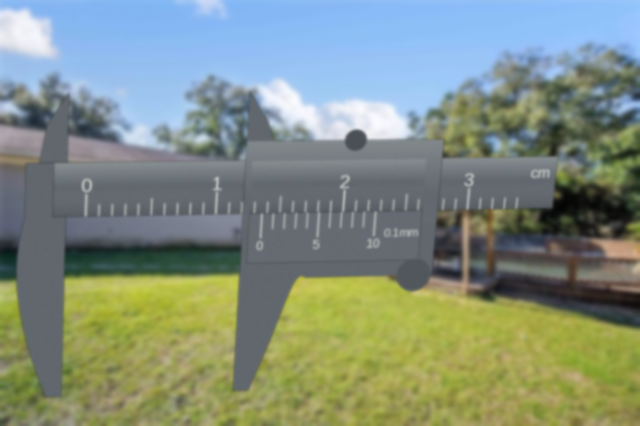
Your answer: 13.6,mm
